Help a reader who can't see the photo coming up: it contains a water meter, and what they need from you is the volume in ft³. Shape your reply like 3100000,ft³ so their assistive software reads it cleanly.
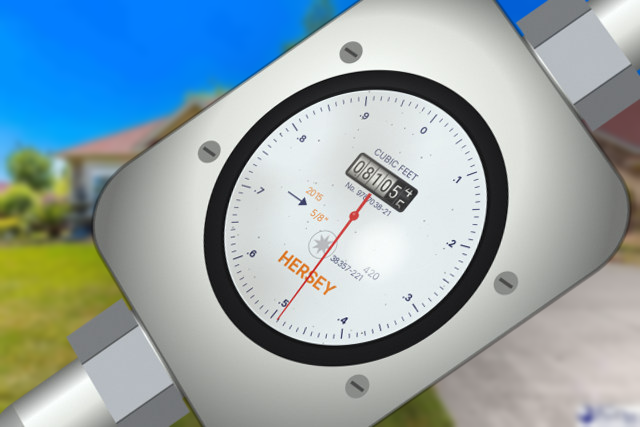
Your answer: 81054.49,ft³
